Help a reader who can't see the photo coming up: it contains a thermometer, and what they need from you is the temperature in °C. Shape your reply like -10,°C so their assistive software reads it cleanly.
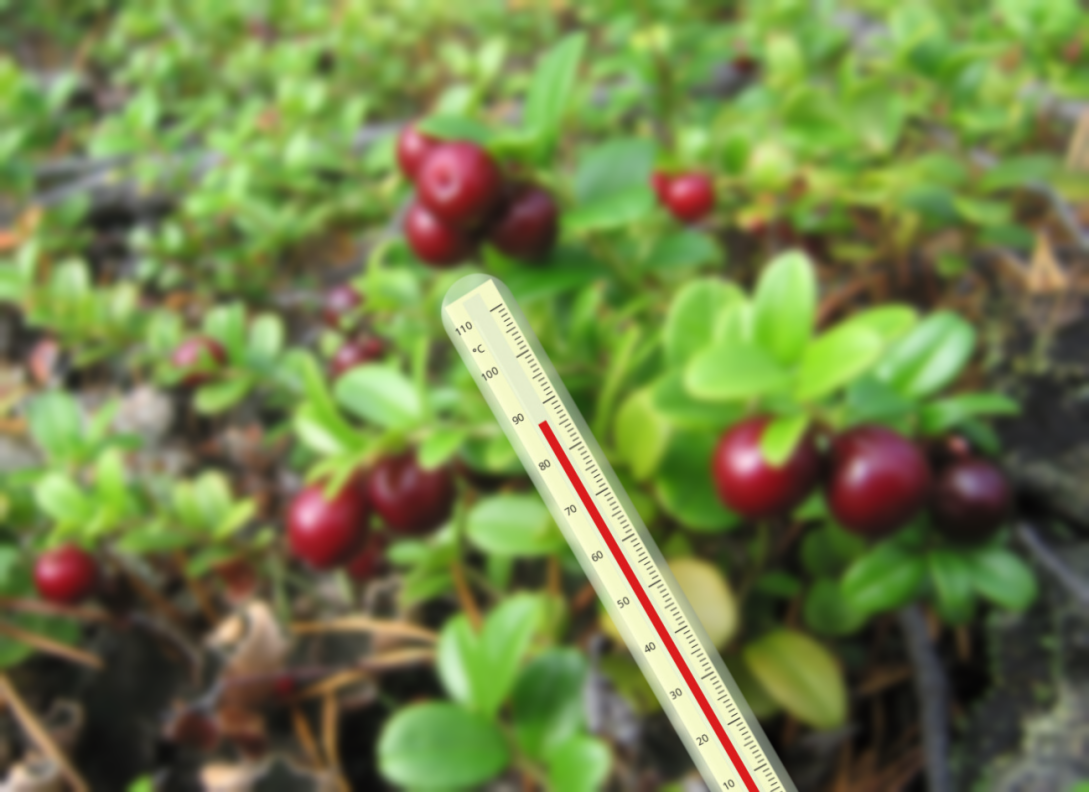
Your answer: 87,°C
